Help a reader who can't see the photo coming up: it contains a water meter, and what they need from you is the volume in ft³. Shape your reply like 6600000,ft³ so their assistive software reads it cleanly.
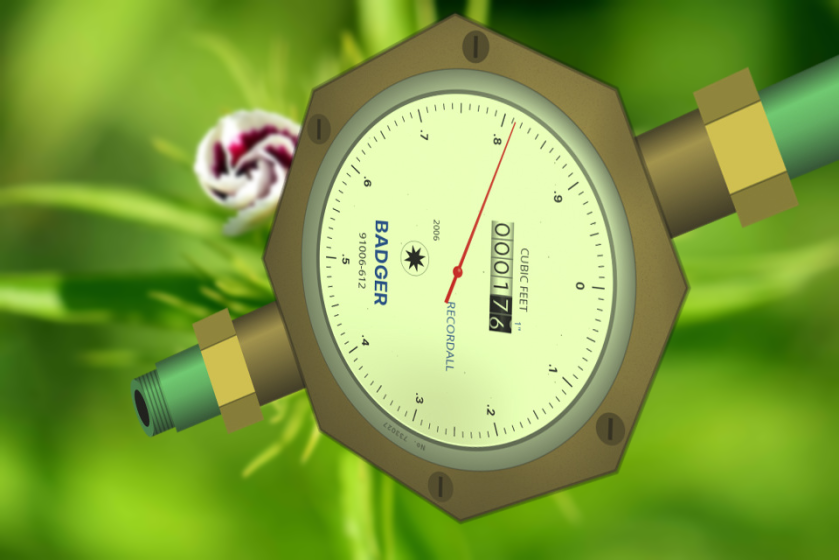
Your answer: 175.81,ft³
